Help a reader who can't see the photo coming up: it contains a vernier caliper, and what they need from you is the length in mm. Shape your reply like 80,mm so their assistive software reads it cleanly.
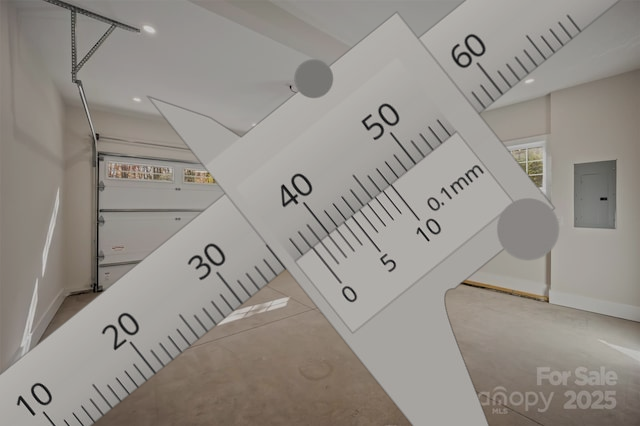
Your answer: 38.1,mm
